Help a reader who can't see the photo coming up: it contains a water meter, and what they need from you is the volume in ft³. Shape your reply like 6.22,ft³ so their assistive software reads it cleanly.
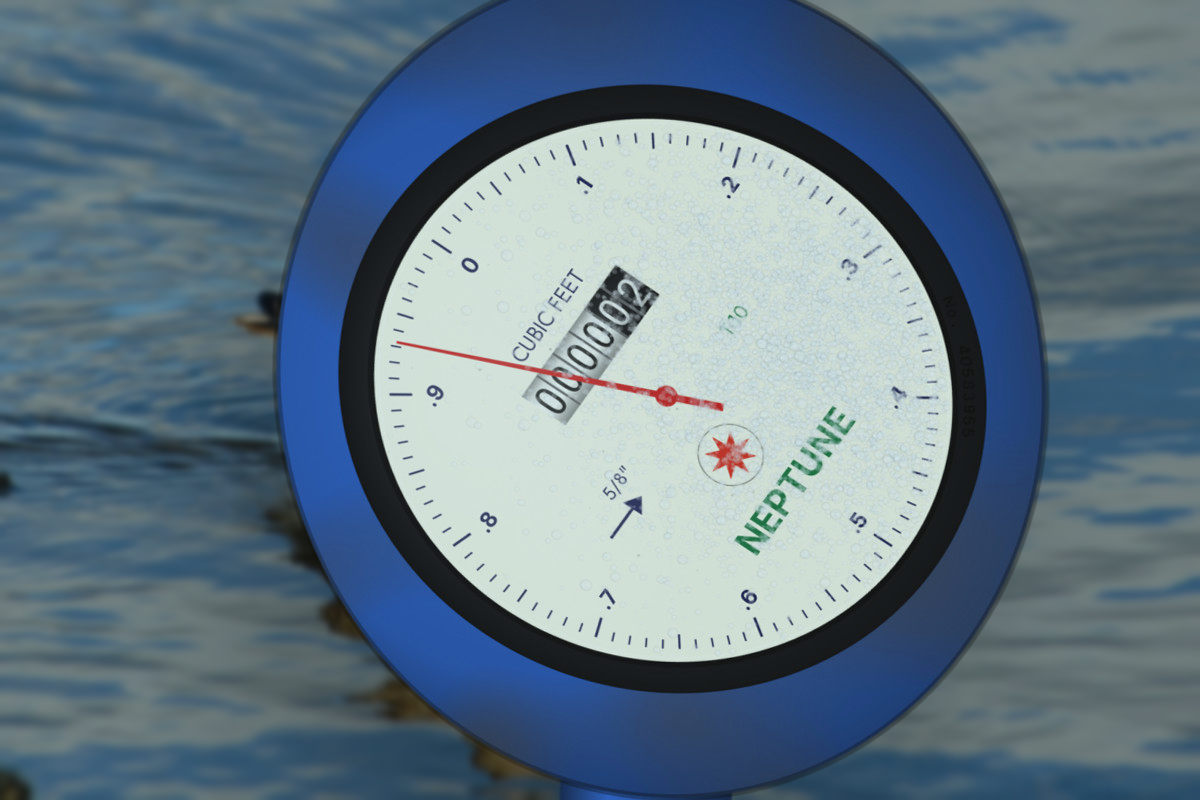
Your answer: 1.93,ft³
